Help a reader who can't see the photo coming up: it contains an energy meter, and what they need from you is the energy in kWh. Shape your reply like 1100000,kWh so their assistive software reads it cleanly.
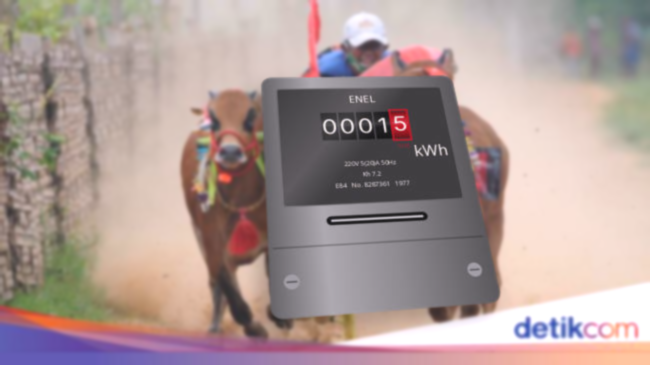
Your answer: 1.5,kWh
